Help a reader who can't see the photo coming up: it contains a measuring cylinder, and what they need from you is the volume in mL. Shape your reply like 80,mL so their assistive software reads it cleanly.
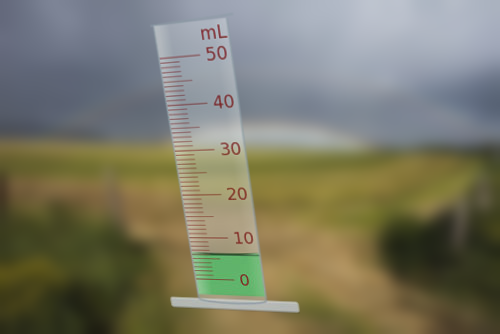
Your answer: 6,mL
